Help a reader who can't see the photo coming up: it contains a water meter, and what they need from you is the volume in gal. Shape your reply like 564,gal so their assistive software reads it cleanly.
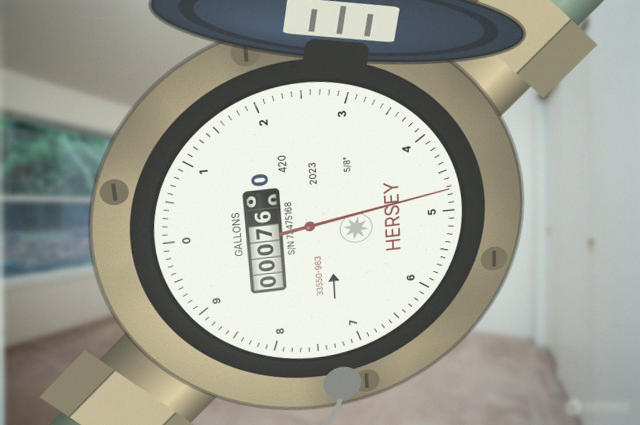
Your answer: 7684.7,gal
